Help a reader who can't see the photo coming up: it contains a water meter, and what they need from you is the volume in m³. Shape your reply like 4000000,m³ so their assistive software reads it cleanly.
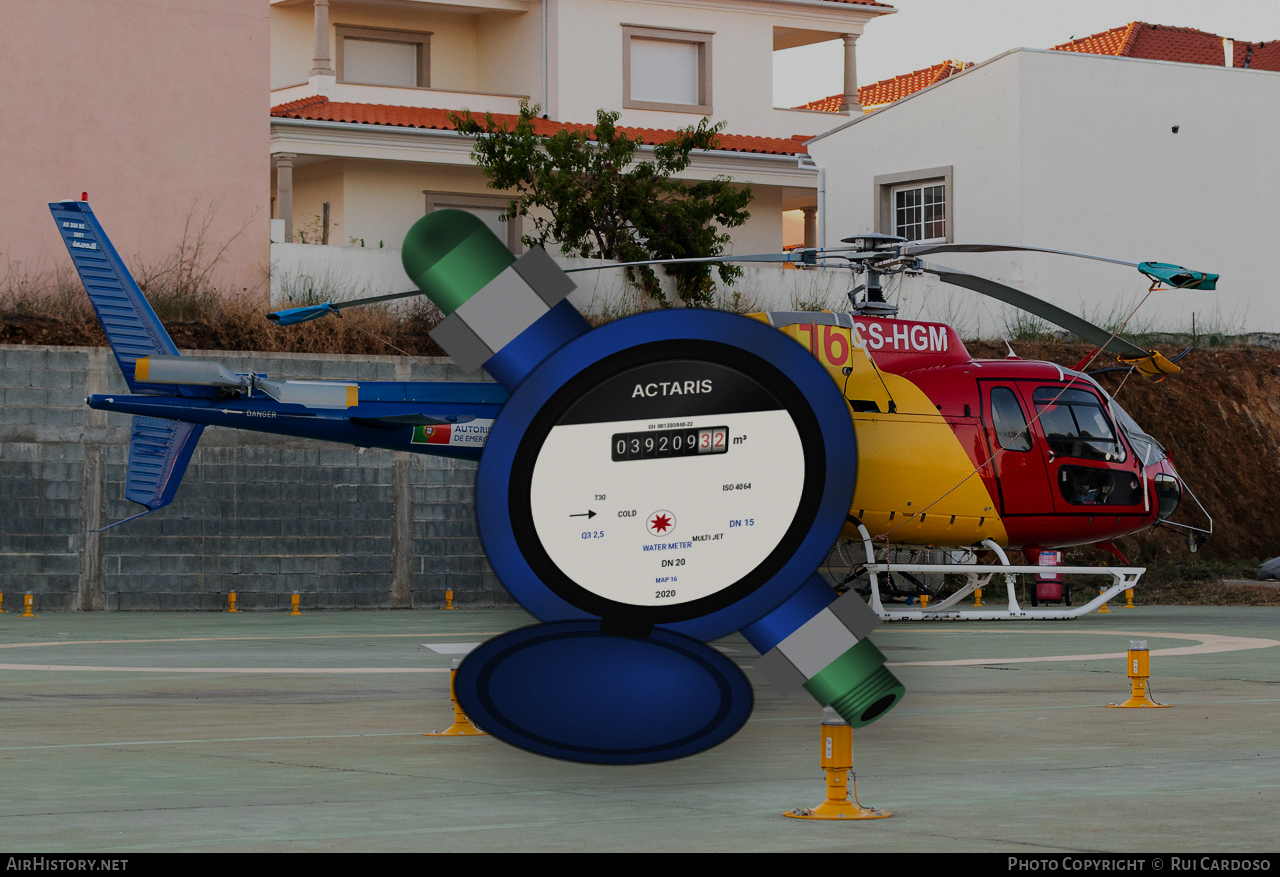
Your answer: 39209.32,m³
